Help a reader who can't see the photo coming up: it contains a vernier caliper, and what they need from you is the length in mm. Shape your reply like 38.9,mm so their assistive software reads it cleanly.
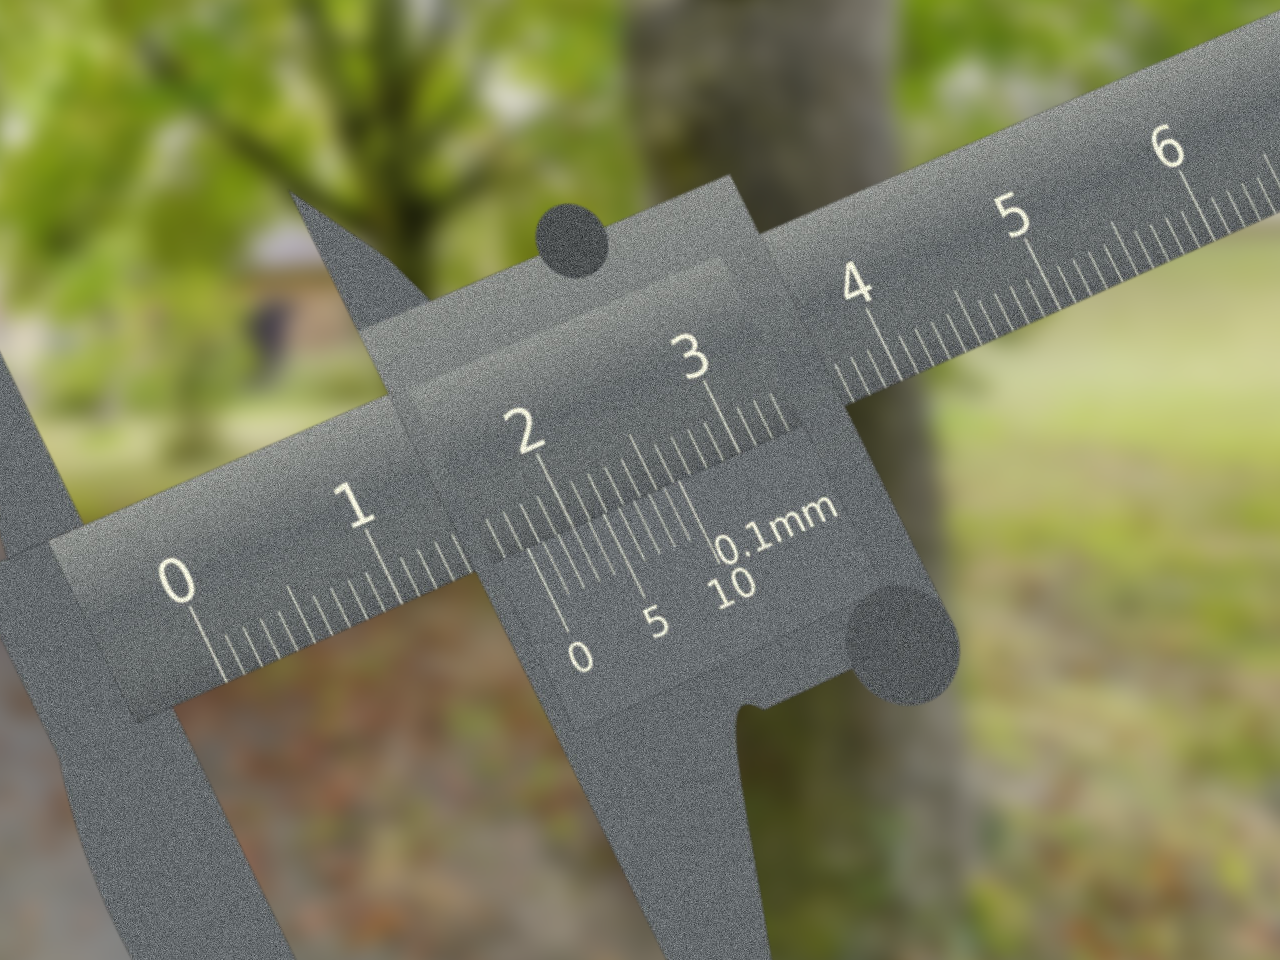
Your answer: 17.3,mm
